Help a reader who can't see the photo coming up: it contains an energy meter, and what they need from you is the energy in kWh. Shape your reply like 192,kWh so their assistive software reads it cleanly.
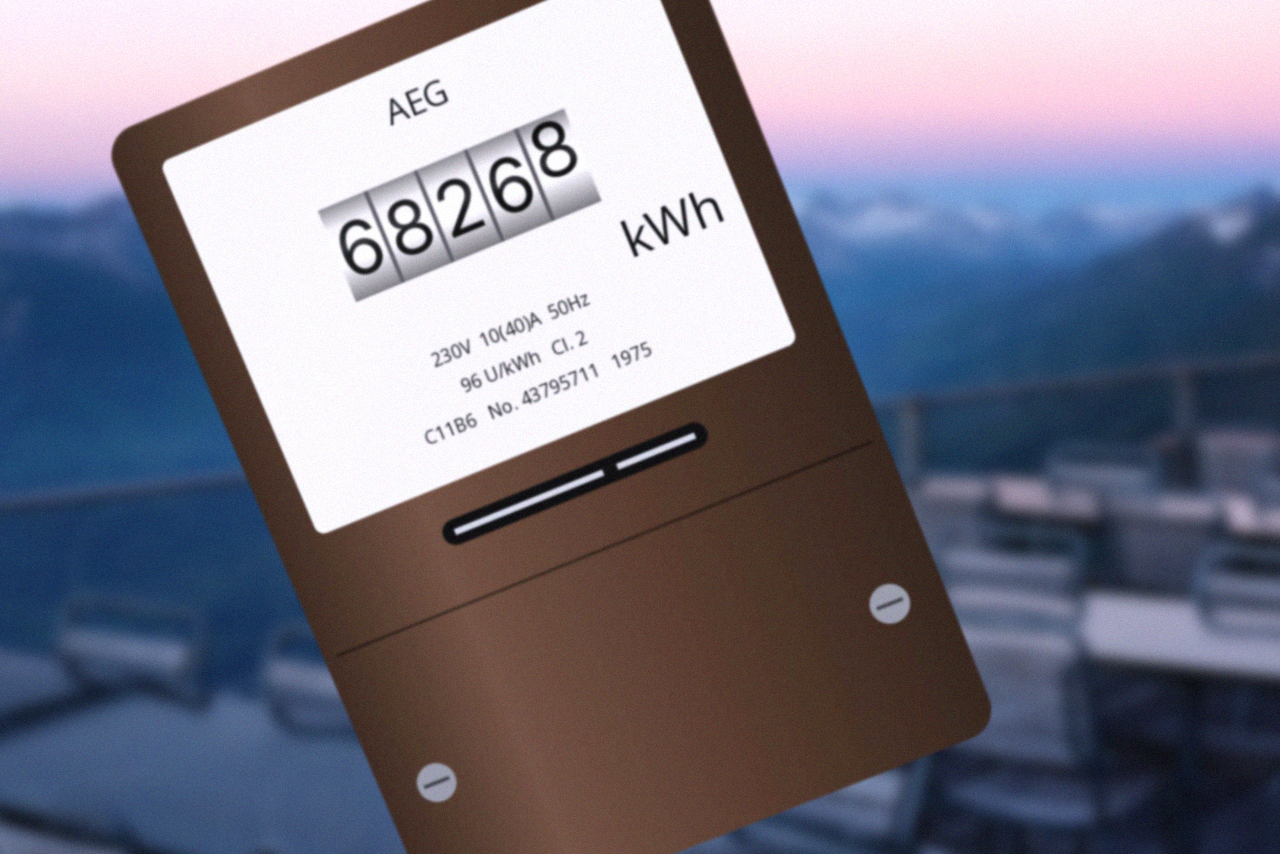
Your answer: 68268,kWh
